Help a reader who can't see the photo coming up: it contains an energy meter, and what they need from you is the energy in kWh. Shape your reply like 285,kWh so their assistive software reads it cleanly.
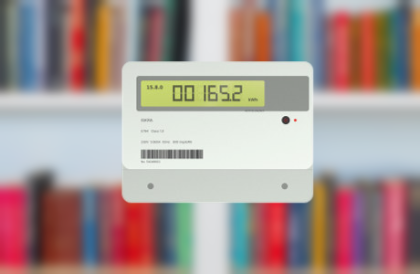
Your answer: 165.2,kWh
